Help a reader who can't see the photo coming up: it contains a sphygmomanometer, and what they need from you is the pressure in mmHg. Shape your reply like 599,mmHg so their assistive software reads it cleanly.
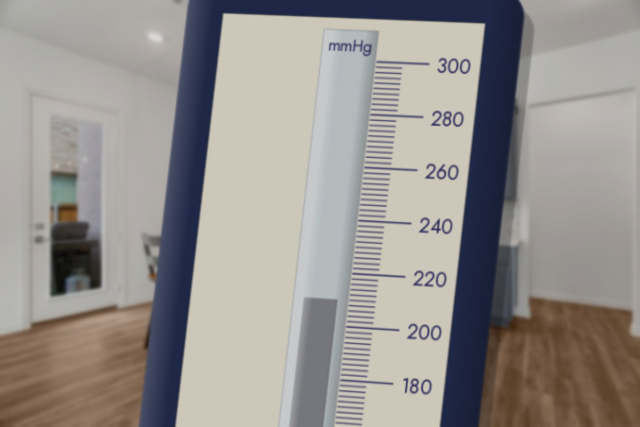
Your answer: 210,mmHg
